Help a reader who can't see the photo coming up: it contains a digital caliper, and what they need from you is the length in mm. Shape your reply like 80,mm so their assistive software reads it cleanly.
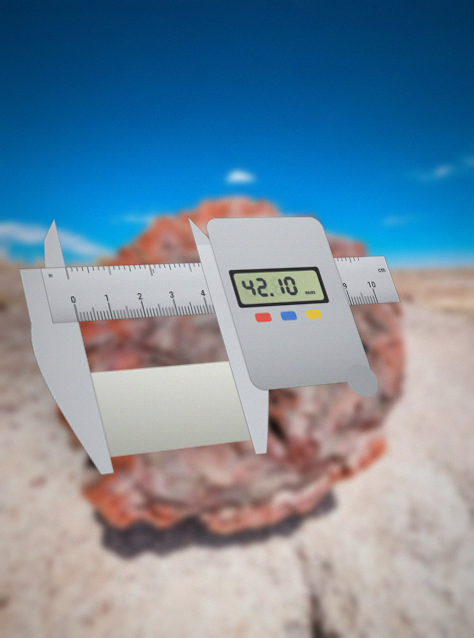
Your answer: 42.10,mm
